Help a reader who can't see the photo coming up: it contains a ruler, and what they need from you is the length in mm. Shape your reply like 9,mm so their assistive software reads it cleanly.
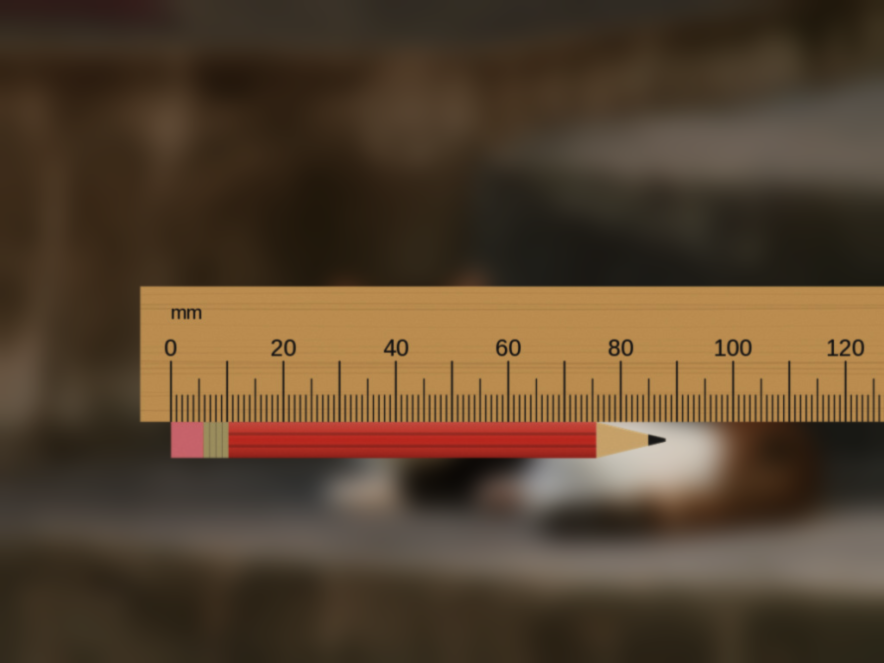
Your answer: 88,mm
